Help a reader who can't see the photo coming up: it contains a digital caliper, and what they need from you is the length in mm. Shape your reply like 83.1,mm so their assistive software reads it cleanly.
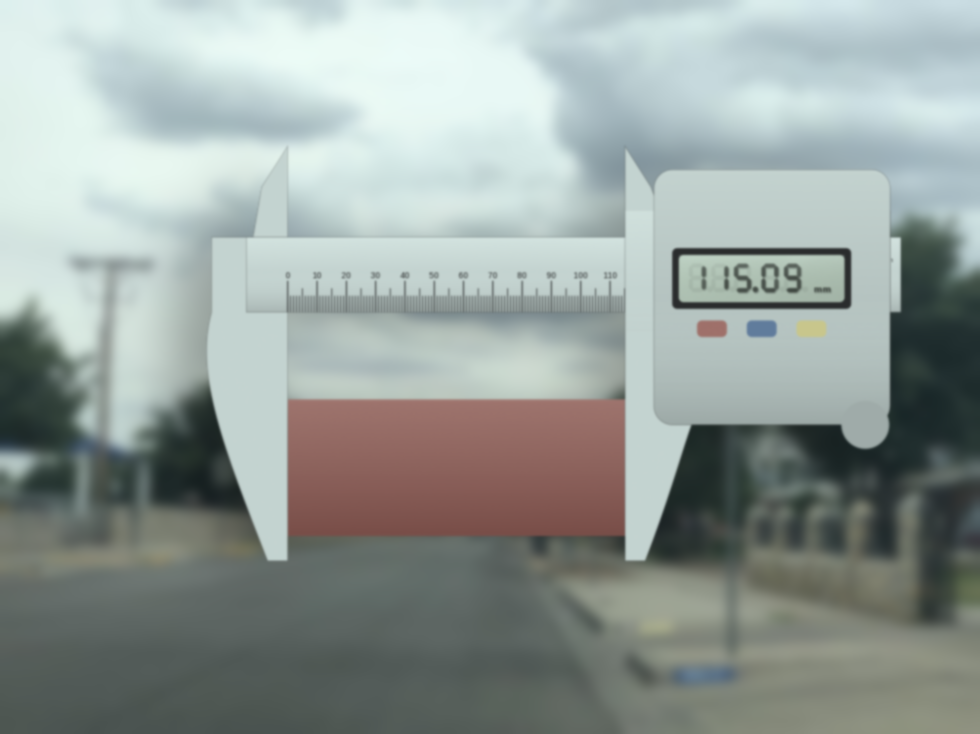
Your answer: 115.09,mm
